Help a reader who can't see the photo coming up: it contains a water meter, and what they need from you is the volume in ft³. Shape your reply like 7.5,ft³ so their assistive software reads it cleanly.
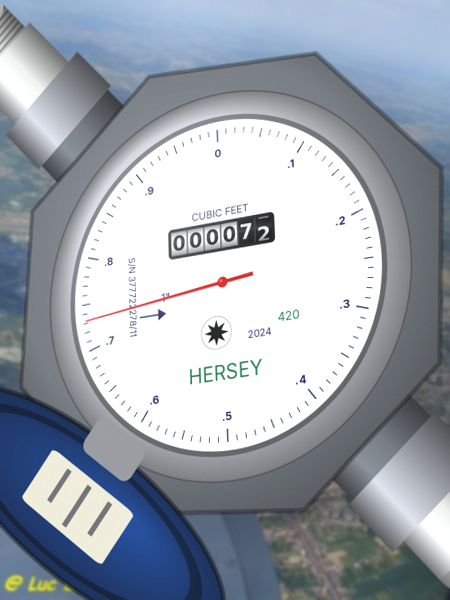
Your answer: 71.73,ft³
